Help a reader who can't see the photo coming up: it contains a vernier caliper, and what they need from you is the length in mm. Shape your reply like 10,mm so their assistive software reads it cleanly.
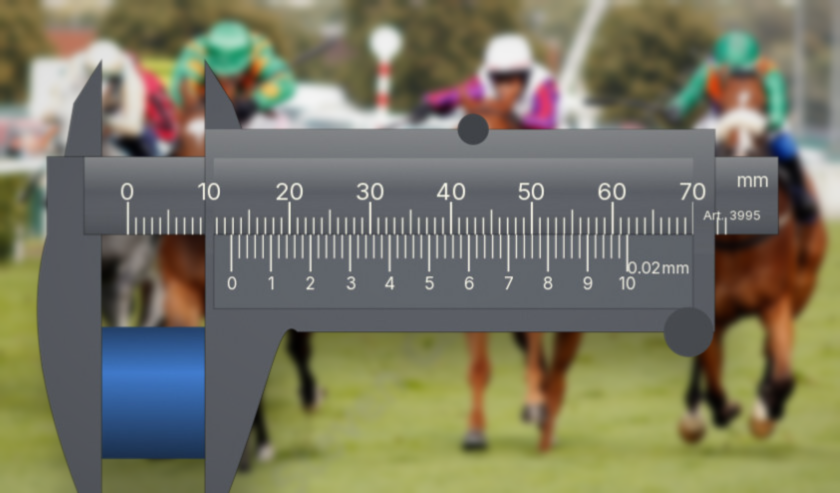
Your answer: 12.8,mm
